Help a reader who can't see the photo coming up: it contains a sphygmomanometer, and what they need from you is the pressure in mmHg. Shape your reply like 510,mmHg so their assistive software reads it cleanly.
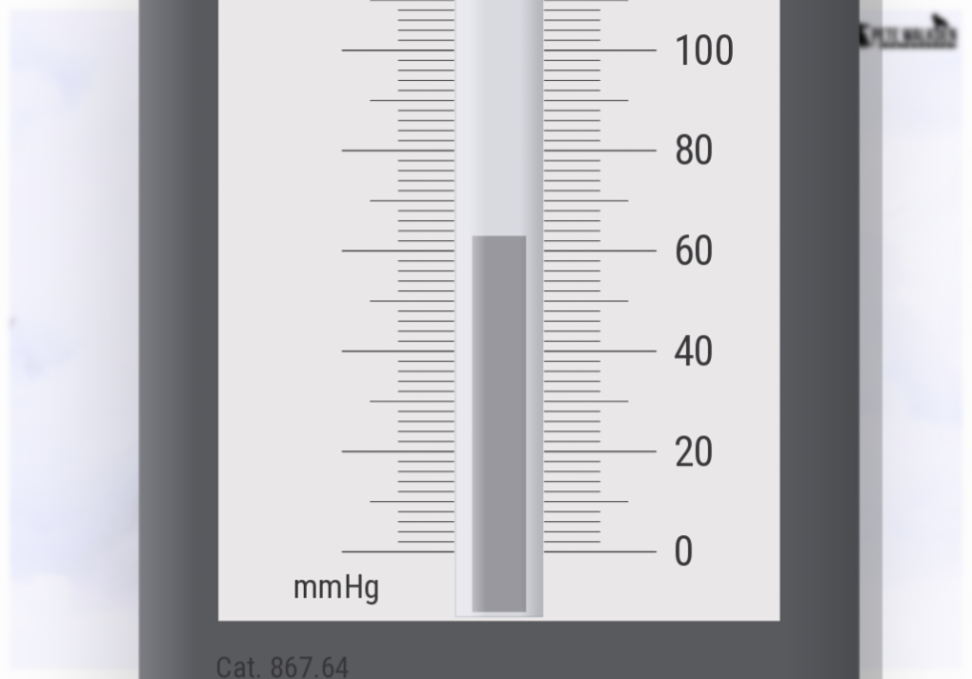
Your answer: 63,mmHg
